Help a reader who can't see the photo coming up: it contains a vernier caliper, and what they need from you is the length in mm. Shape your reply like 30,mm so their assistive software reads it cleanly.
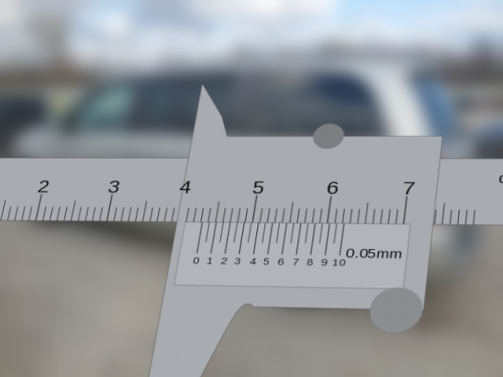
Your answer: 43.2,mm
